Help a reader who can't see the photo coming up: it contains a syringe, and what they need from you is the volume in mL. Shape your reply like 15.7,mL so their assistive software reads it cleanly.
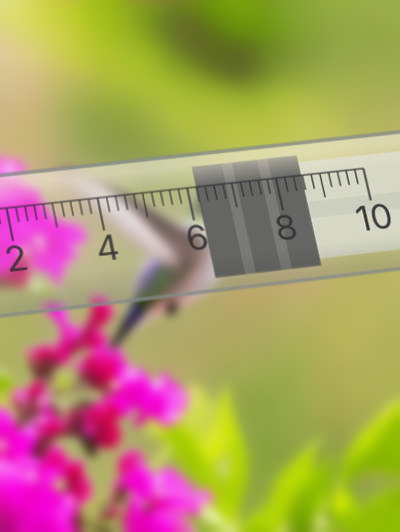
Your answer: 6.2,mL
